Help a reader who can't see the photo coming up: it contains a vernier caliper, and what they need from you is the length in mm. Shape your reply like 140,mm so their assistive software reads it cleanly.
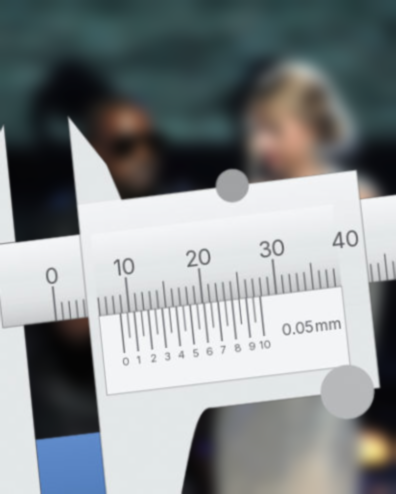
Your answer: 8.8,mm
